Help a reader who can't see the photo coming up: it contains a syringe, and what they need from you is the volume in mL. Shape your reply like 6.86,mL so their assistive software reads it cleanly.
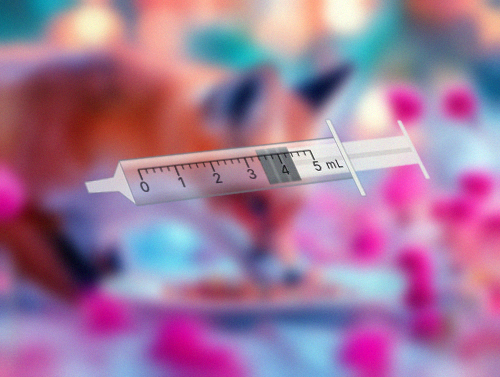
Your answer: 3.4,mL
